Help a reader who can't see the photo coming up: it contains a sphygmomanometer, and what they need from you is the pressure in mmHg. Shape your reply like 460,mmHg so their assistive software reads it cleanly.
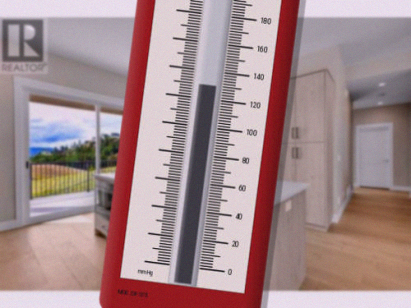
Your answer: 130,mmHg
